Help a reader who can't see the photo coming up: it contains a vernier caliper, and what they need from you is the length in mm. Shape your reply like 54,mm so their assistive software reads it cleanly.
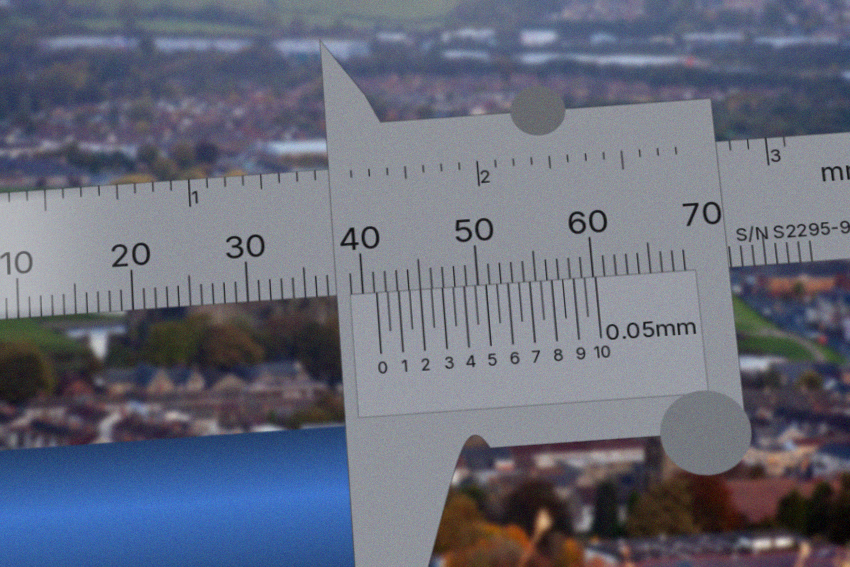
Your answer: 41.2,mm
